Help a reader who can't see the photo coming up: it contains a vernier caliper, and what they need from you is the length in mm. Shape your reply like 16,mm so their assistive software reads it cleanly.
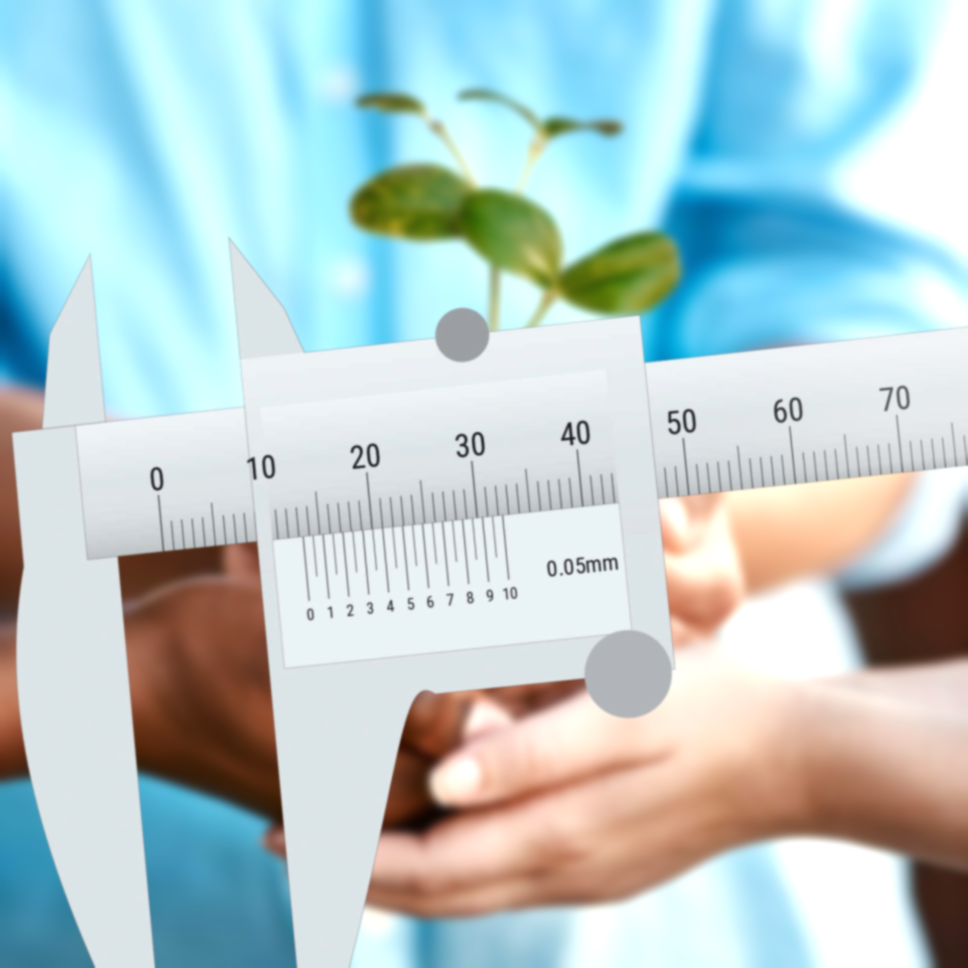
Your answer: 13.4,mm
